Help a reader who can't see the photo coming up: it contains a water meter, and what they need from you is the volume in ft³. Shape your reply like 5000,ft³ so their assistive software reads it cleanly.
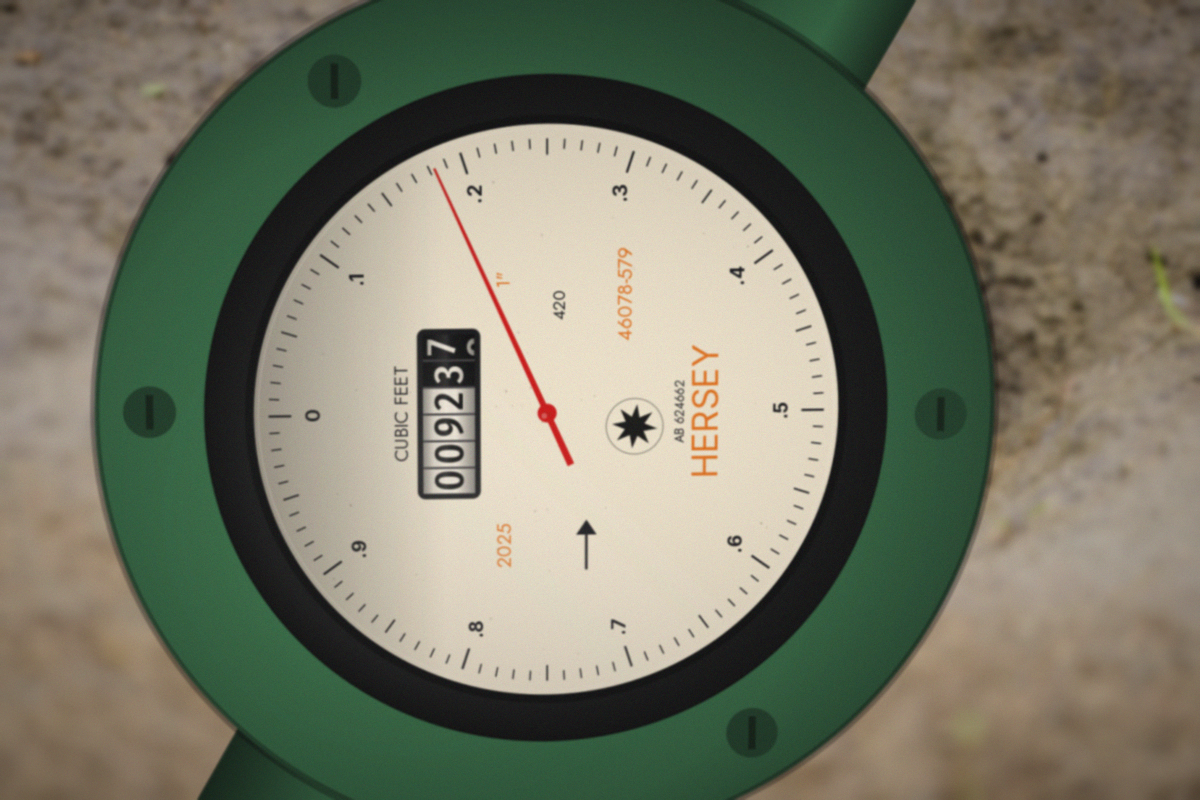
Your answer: 9237.18,ft³
